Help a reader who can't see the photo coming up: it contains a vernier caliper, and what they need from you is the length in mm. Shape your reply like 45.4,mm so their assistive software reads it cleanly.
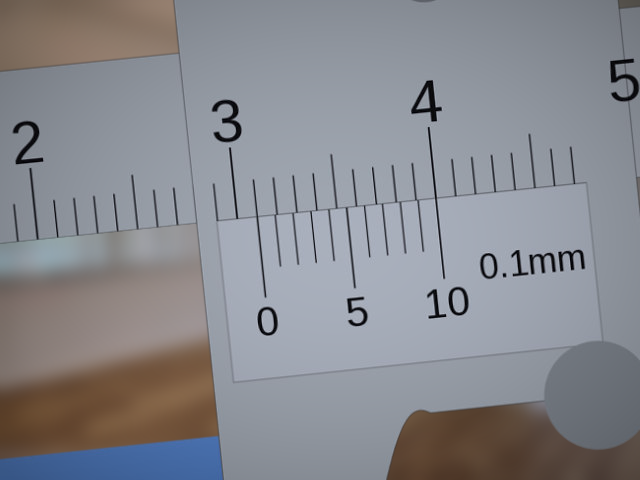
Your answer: 31.0,mm
